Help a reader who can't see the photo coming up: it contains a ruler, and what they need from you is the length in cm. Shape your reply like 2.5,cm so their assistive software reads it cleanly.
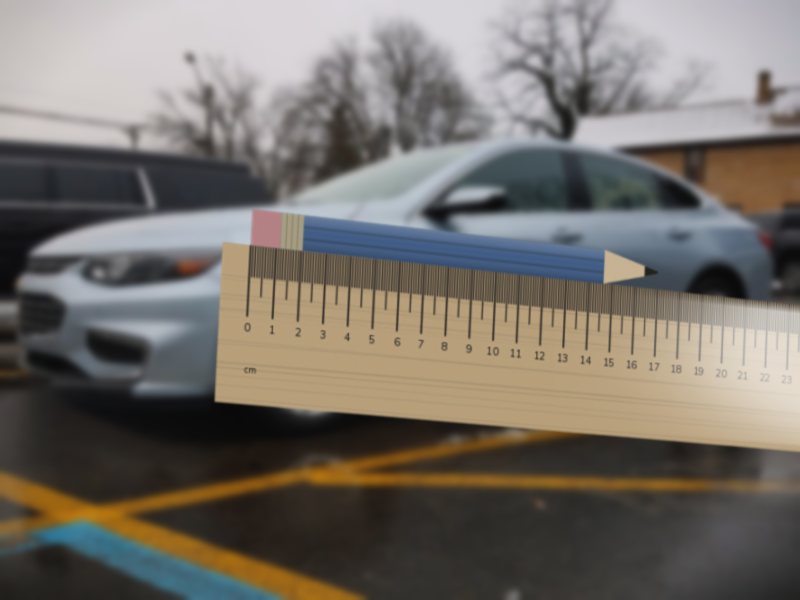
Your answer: 17,cm
